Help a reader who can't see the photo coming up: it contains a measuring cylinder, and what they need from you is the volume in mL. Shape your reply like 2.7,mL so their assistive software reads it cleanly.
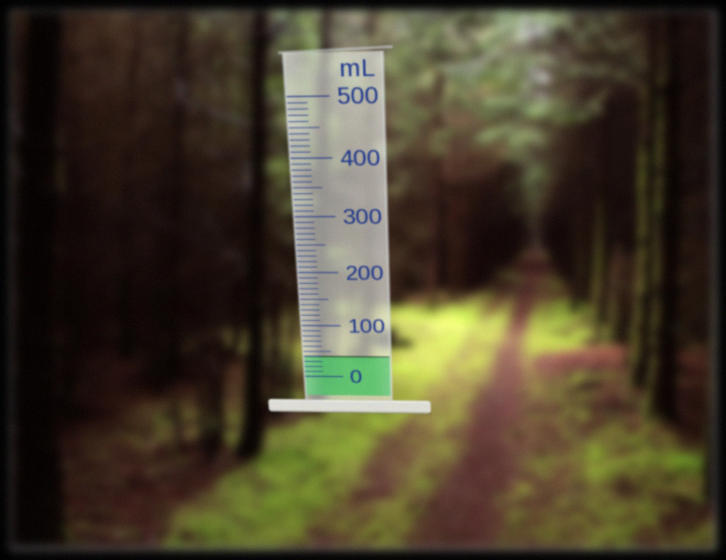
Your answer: 40,mL
